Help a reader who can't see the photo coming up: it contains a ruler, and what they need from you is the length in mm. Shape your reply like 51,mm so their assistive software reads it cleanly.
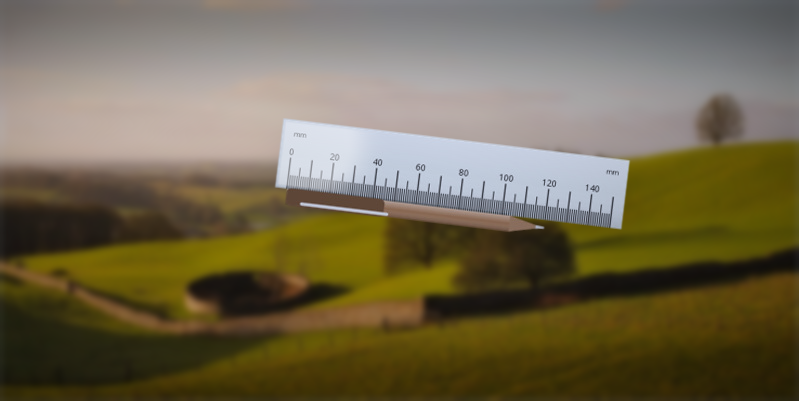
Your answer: 120,mm
